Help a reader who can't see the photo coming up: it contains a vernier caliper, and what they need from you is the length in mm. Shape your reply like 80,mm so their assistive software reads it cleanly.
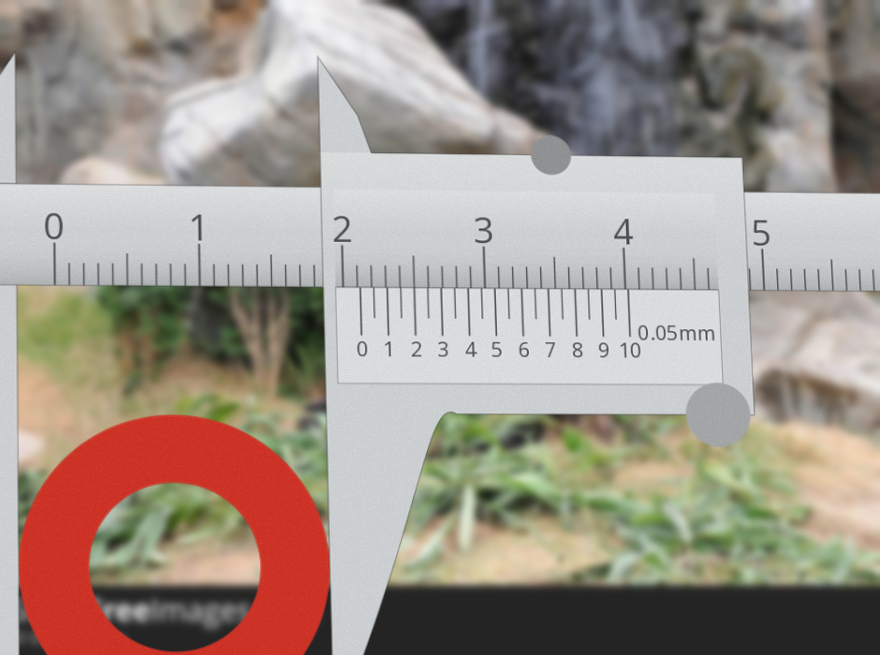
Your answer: 21.2,mm
